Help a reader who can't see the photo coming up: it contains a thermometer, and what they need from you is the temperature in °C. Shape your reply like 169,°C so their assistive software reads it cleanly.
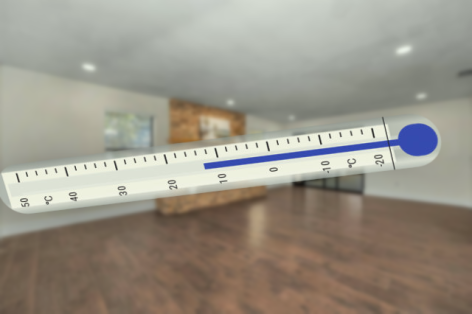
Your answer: 13,°C
